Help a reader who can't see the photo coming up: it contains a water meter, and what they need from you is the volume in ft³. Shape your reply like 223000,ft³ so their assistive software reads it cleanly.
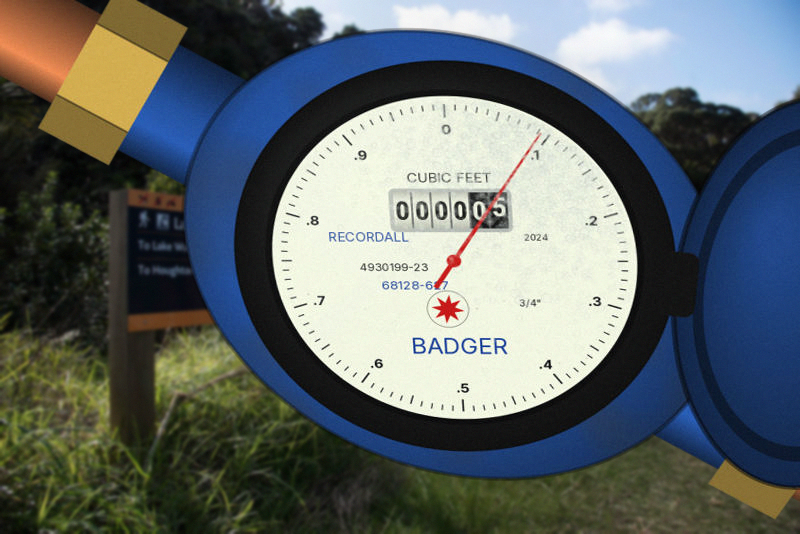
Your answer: 5.09,ft³
